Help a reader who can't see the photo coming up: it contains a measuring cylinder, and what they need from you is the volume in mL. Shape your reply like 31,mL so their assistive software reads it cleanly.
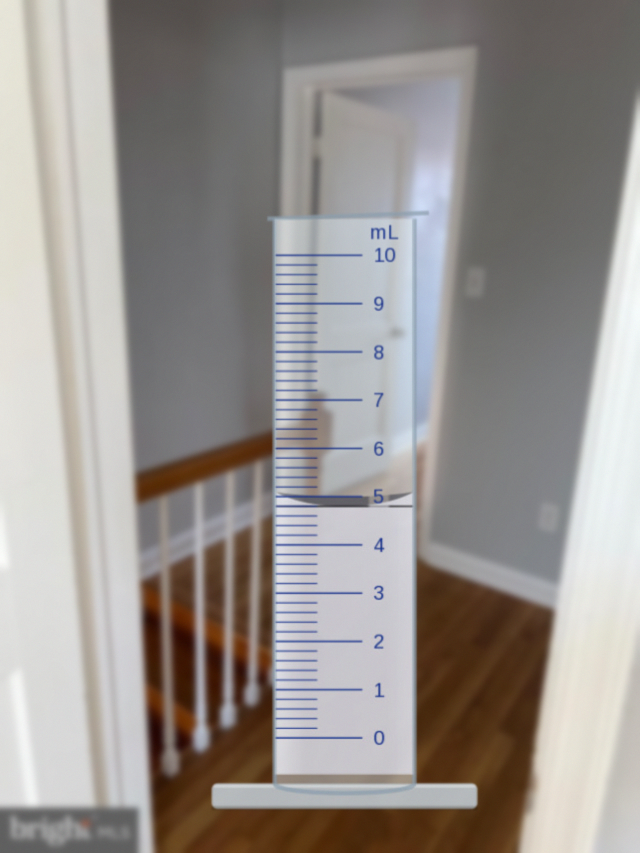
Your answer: 4.8,mL
